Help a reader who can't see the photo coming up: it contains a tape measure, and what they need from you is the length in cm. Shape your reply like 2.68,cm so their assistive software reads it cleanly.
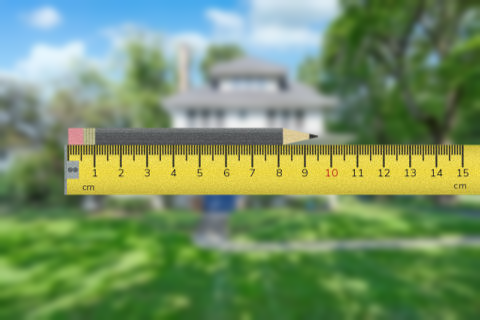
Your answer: 9.5,cm
